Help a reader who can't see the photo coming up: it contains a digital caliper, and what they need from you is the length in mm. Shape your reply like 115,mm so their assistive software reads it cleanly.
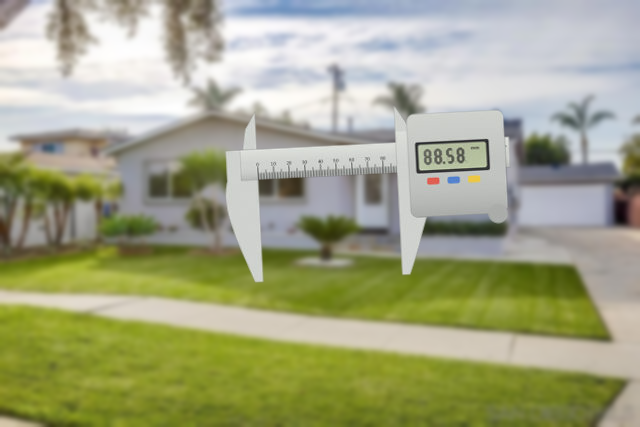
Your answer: 88.58,mm
